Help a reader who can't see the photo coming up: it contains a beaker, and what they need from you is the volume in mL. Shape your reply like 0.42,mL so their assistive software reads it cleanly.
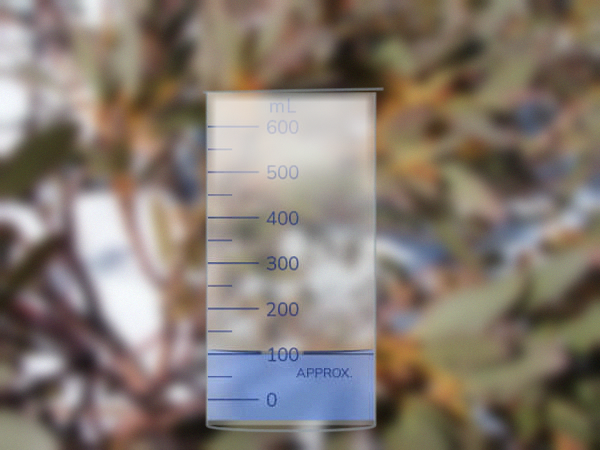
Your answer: 100,mL
